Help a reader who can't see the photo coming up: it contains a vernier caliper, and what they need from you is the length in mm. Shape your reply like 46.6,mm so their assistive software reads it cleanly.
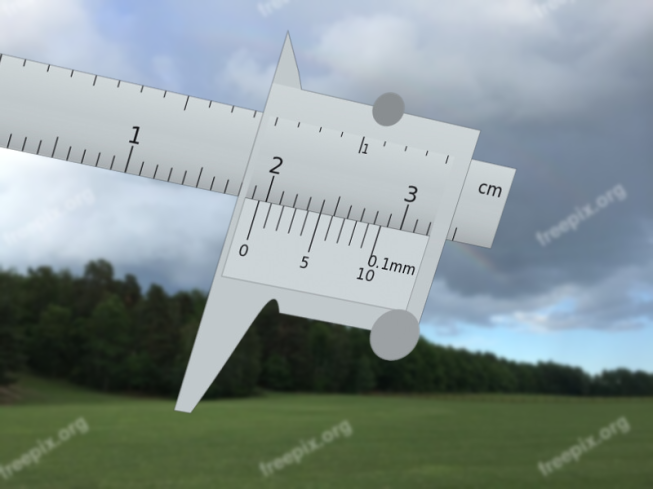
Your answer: 19.5,mm
